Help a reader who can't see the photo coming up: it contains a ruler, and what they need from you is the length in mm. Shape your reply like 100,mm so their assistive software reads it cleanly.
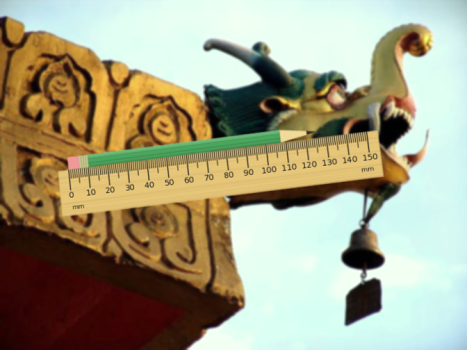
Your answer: 125,mm
